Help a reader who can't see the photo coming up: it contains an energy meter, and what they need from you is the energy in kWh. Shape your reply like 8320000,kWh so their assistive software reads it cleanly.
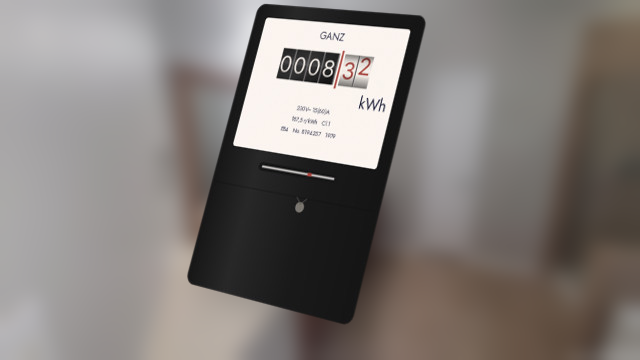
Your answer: 8.32,kWh
